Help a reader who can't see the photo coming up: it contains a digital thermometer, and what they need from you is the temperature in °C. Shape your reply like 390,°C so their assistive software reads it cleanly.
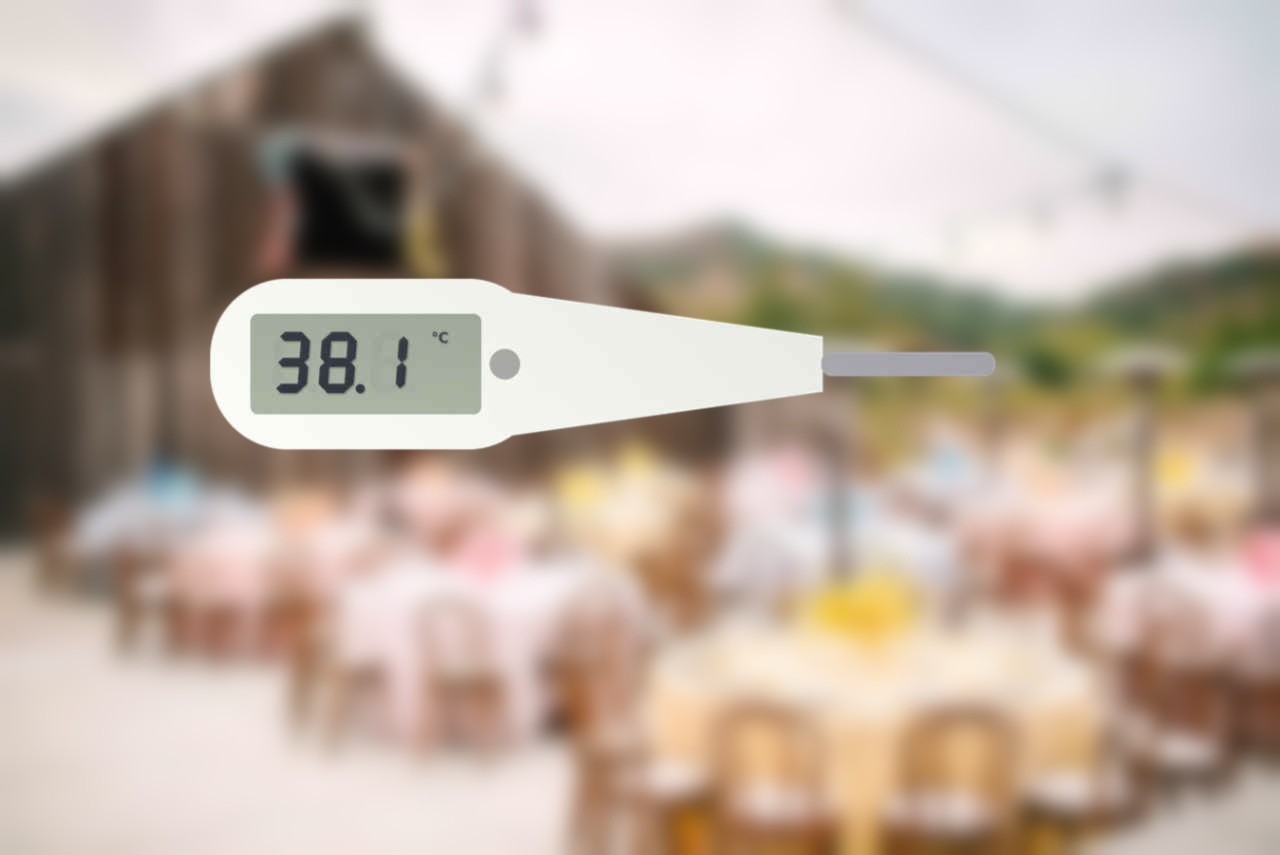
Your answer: 38.1,°C
